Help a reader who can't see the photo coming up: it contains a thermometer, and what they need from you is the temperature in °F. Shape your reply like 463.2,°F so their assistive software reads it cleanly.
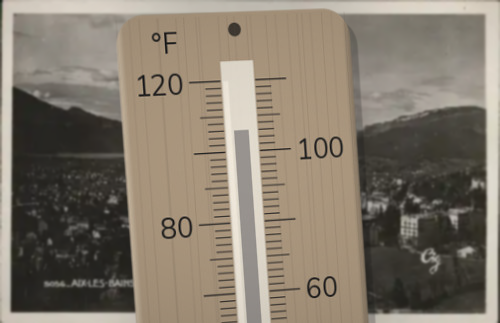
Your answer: 106,°F
